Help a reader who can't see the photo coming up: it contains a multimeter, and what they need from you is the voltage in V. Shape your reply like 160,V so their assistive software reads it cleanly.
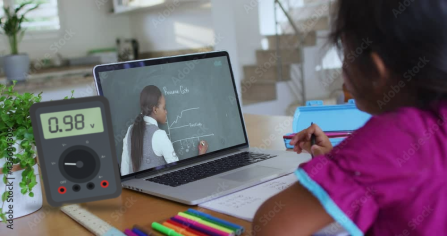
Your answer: 0.98,V
